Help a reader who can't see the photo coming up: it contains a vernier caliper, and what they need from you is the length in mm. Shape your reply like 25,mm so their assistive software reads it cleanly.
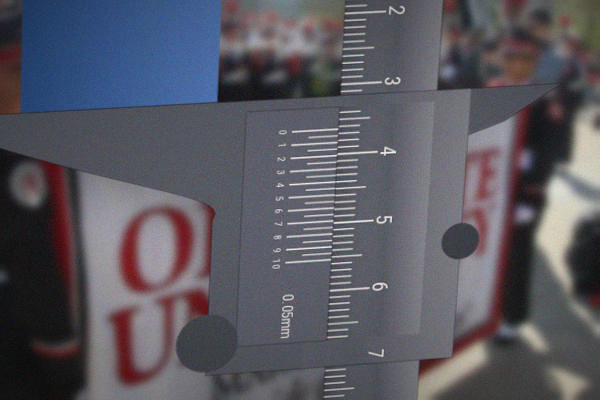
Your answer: 36.4,mm
